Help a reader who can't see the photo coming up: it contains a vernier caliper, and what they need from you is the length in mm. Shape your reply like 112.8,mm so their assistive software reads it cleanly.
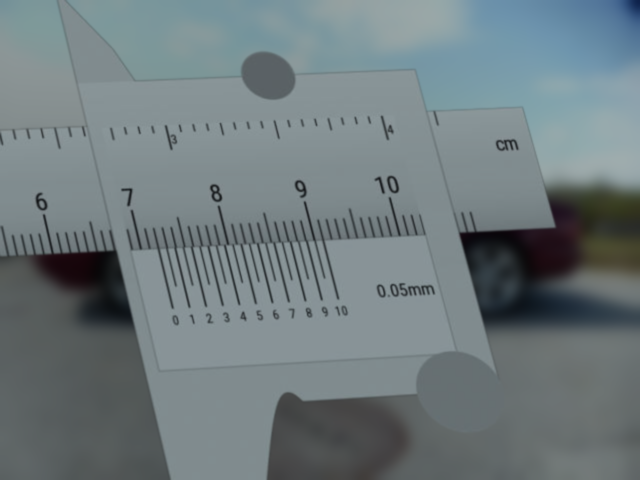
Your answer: 72.0,mm
